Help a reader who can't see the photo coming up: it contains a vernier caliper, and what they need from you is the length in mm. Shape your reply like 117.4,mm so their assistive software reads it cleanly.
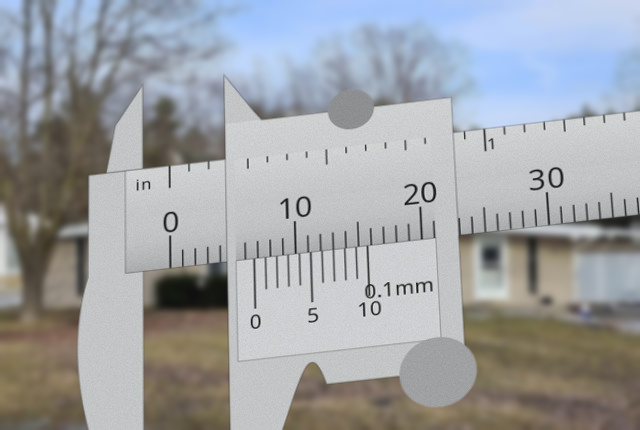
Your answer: 6.7,mm
